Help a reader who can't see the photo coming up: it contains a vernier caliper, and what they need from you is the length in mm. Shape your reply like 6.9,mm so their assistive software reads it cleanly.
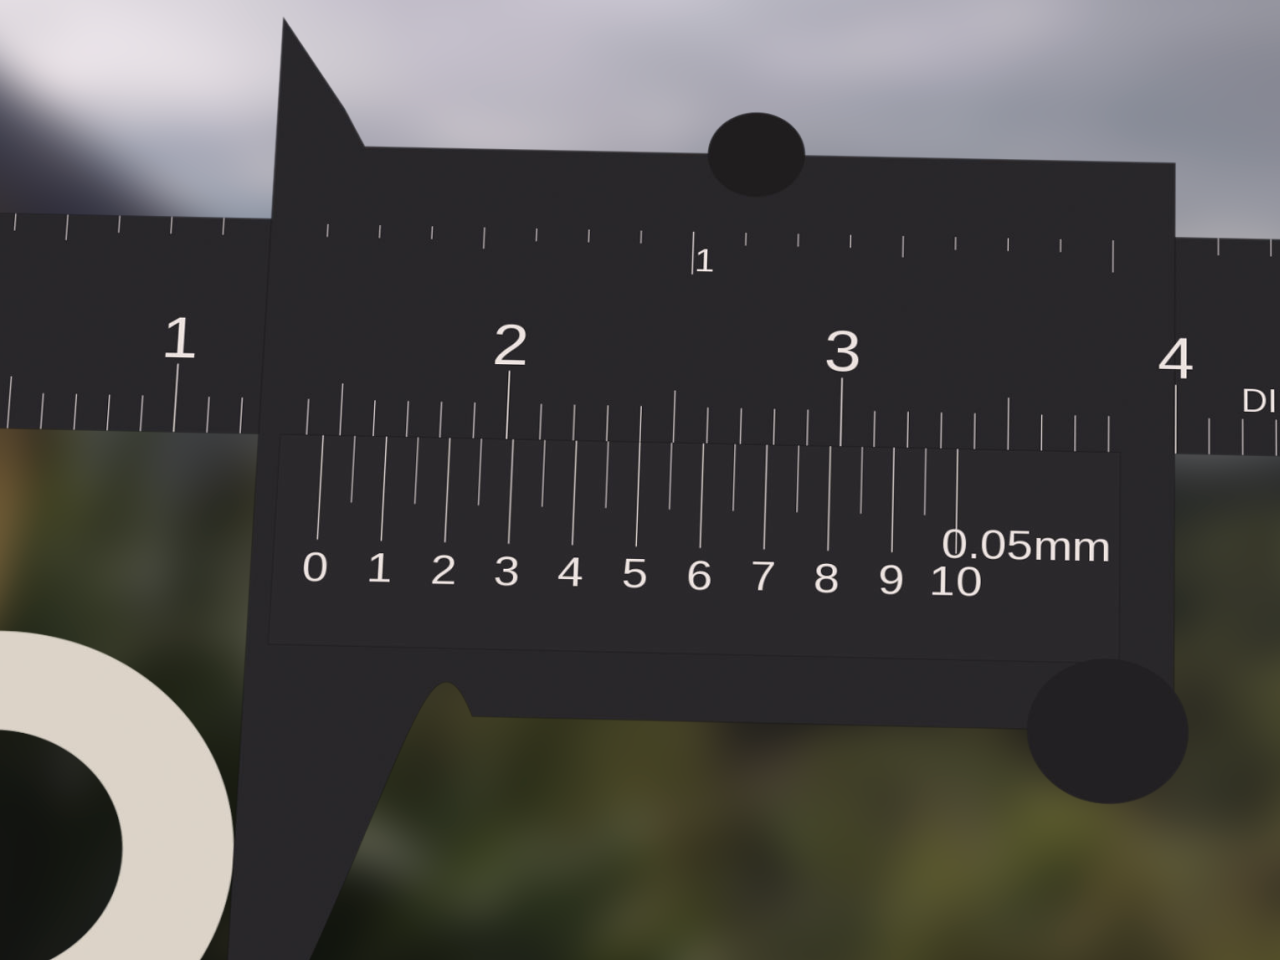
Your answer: 14.50,mm
